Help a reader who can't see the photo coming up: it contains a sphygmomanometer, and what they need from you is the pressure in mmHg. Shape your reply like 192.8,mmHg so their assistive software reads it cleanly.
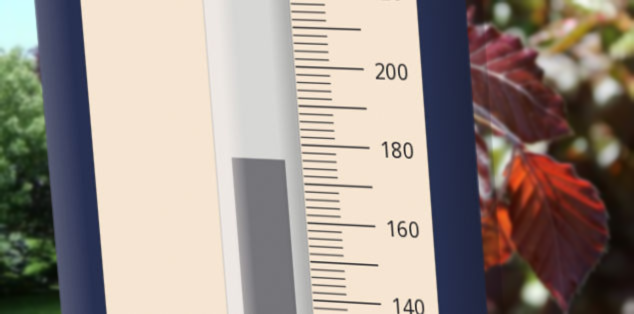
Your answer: 176,mmHg
